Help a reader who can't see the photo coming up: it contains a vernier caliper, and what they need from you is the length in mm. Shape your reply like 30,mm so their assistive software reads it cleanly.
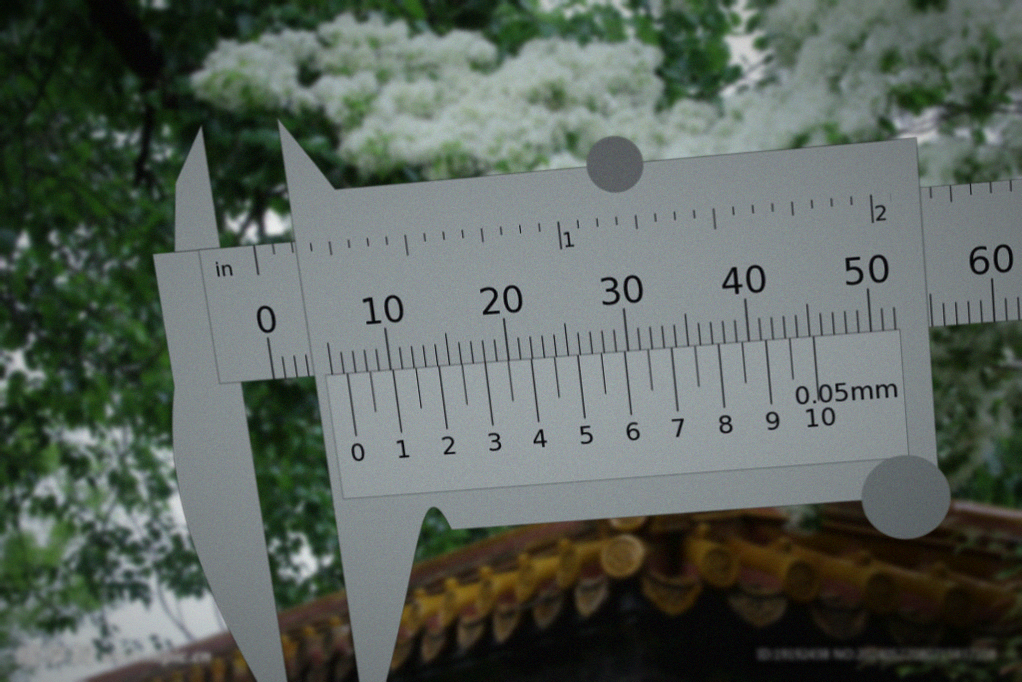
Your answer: 6.3,mm
